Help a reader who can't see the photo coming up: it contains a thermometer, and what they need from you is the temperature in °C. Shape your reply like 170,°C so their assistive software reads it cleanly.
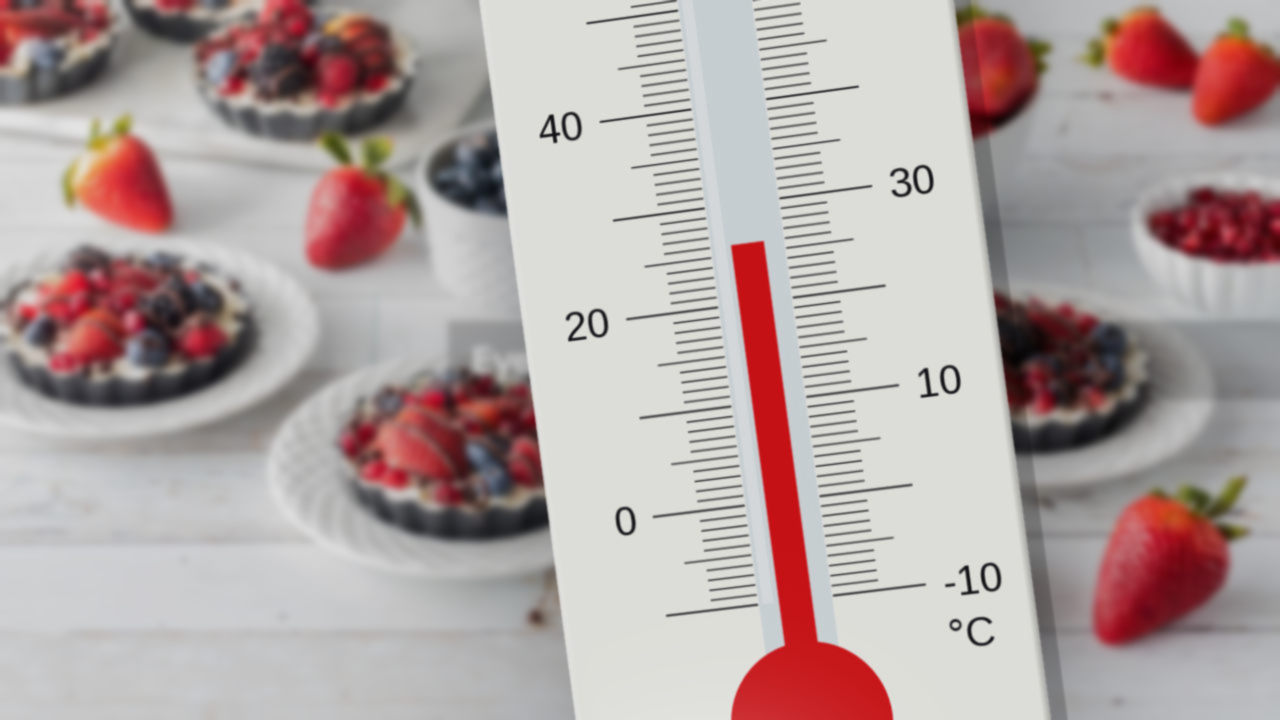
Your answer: 26,°C
